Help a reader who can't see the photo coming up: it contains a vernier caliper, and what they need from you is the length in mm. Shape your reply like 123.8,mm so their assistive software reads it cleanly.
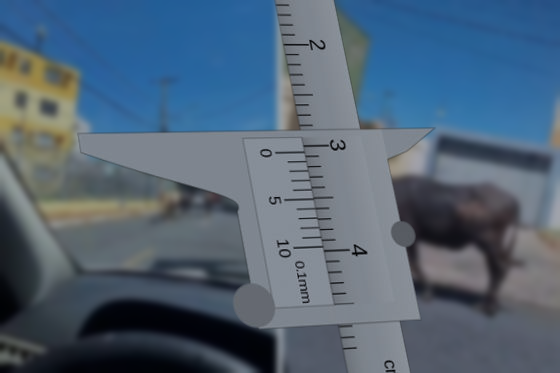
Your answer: 30.6,mm
